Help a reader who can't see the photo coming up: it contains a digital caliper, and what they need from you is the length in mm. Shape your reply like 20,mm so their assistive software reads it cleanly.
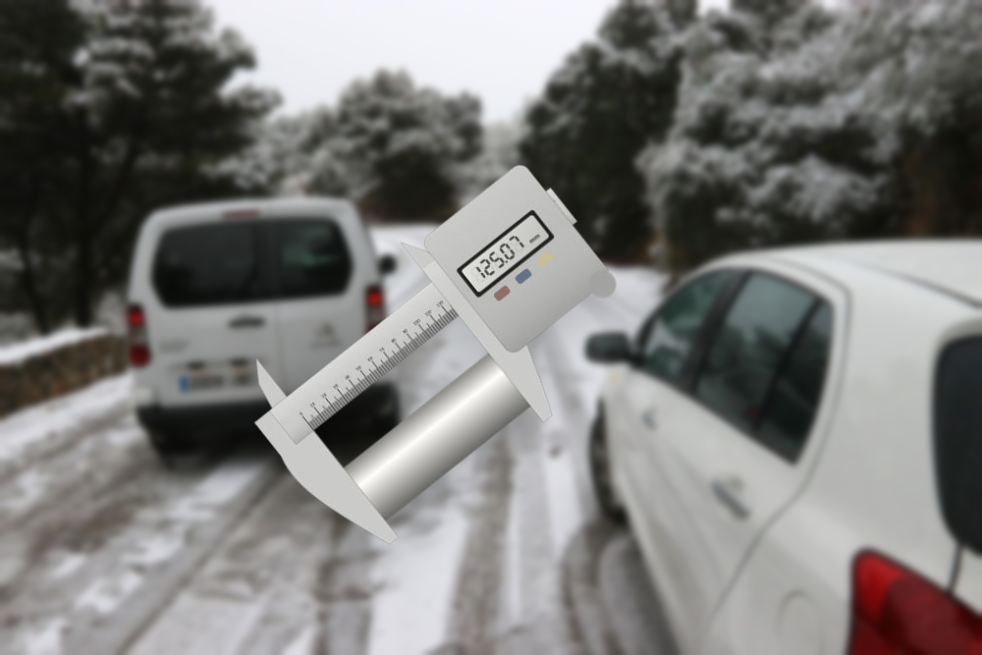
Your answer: 125.07,mm
